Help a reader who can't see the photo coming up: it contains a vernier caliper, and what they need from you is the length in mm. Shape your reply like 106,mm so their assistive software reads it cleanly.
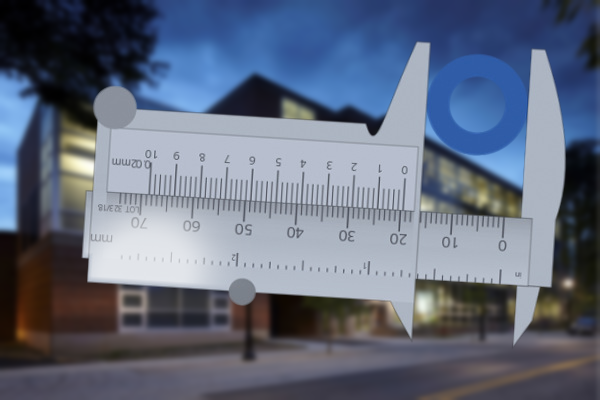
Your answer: 19.5,mm
